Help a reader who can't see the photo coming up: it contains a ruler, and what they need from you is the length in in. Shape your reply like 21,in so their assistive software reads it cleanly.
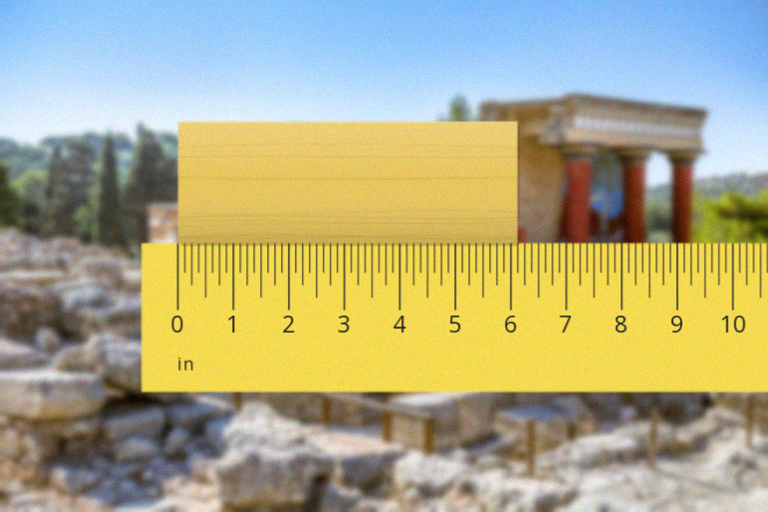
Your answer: 6.125,in
